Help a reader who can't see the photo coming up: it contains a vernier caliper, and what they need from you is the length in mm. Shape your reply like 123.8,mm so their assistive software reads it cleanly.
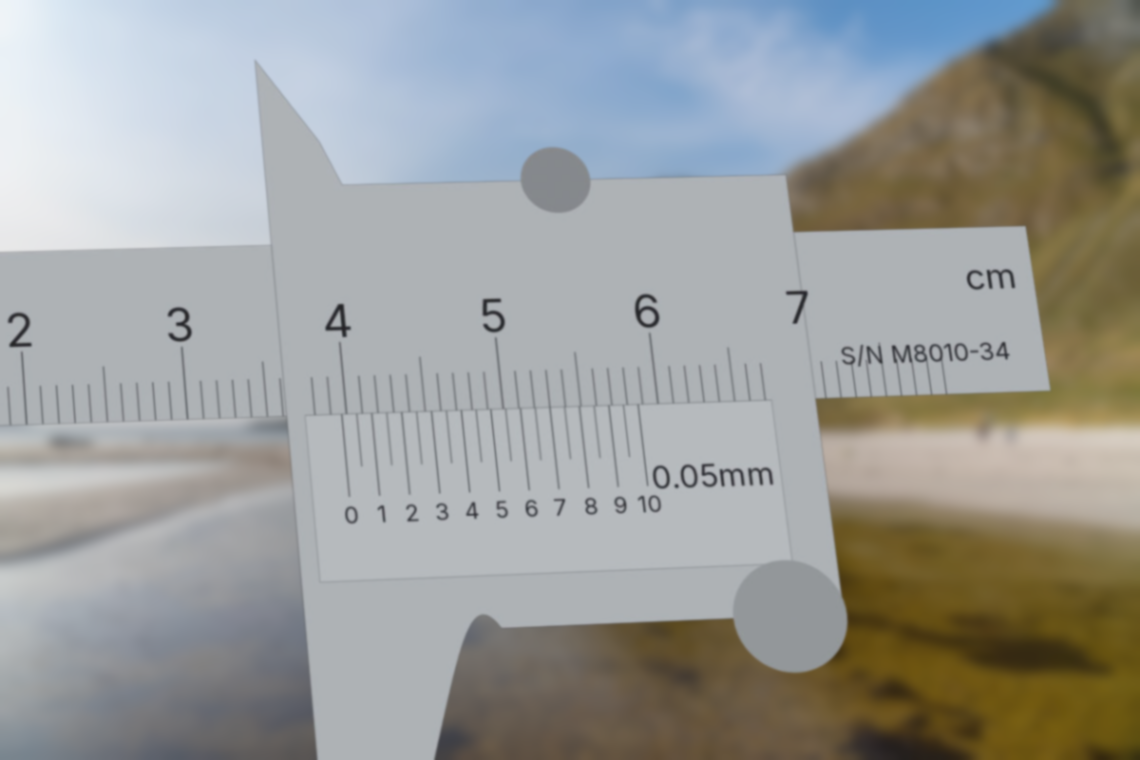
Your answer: 39.7,mm
